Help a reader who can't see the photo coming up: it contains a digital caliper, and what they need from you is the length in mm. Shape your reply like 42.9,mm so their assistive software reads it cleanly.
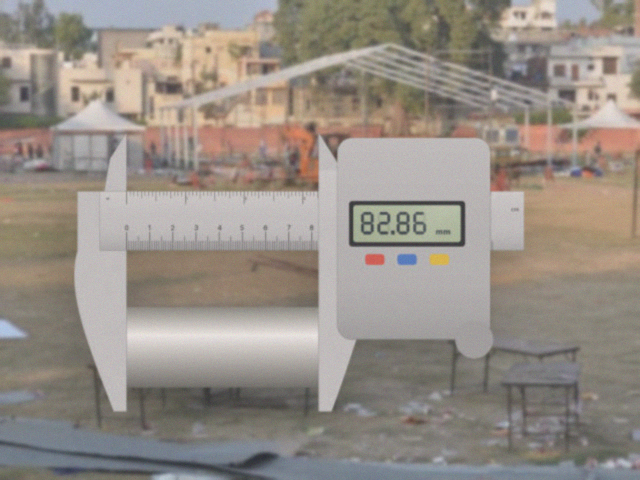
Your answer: 82.86,mm
